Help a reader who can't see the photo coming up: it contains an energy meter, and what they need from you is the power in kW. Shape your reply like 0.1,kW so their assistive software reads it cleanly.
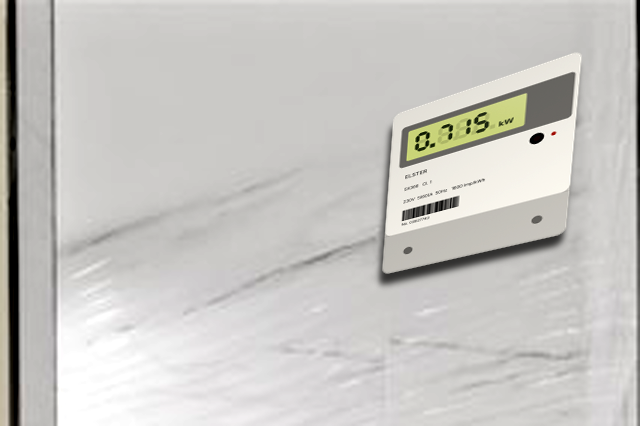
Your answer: 0.715,kW
